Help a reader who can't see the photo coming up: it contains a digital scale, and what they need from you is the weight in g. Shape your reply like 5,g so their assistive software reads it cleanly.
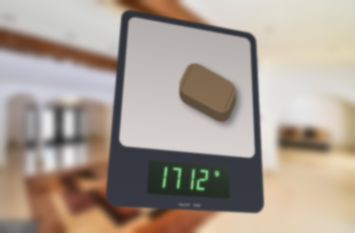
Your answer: 1712,g
